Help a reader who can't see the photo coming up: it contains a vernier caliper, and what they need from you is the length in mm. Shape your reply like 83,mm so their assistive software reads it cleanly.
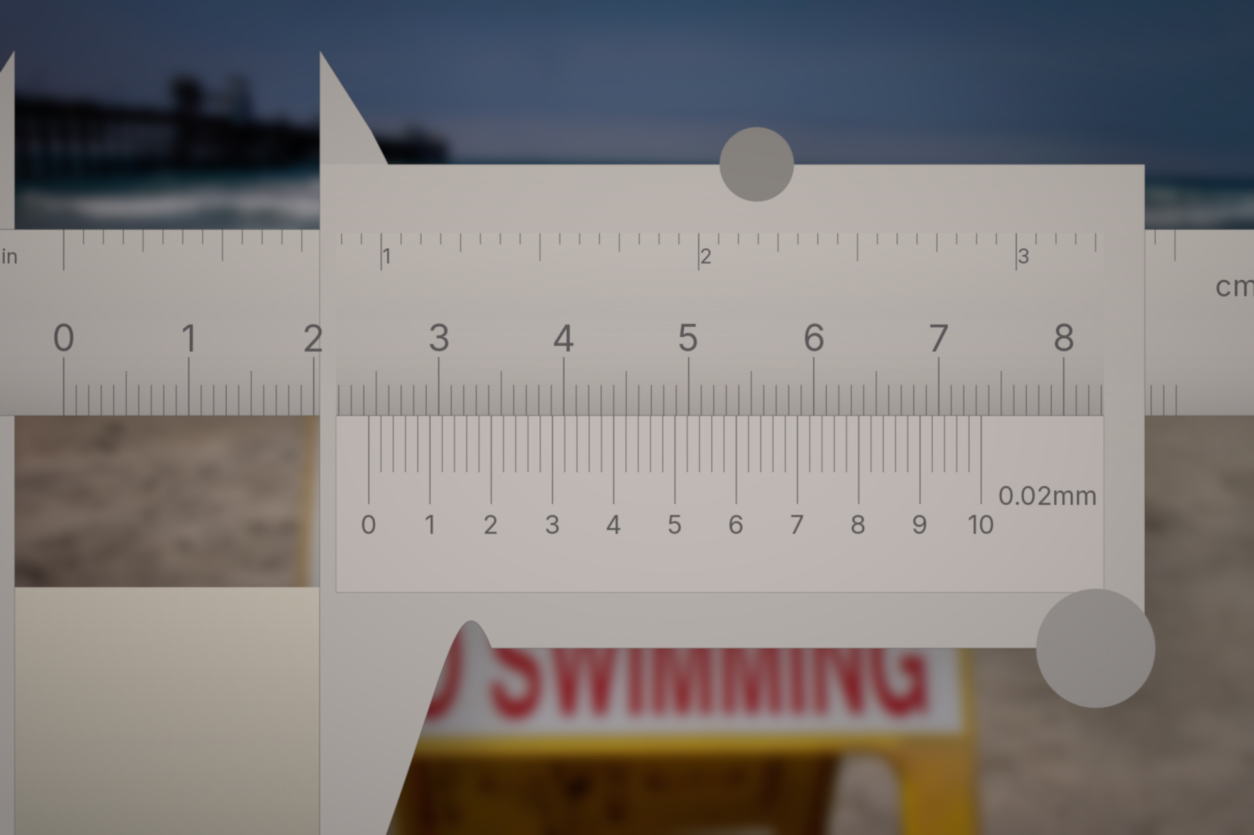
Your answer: 24.4,mm
